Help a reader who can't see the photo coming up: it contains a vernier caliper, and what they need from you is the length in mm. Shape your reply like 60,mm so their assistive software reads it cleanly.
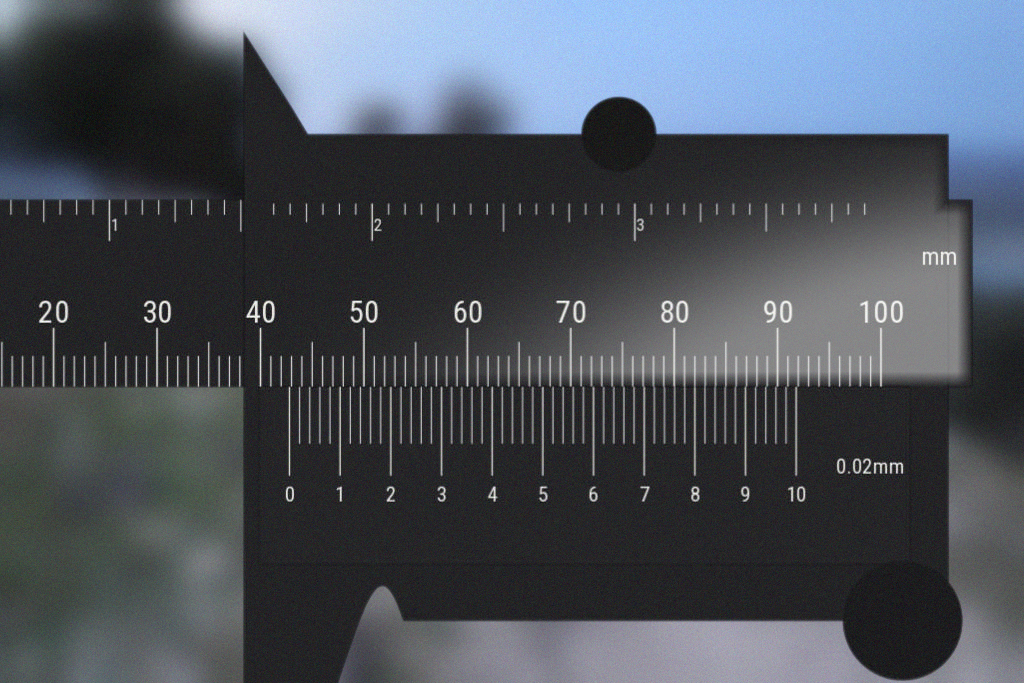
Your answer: 42.8,mm
